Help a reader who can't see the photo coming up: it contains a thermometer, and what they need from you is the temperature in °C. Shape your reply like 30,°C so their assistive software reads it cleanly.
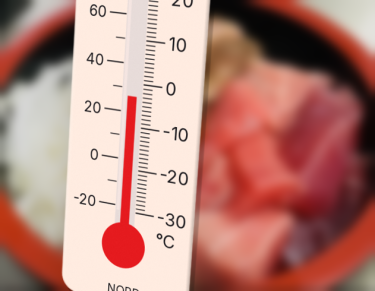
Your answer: -3,°C
